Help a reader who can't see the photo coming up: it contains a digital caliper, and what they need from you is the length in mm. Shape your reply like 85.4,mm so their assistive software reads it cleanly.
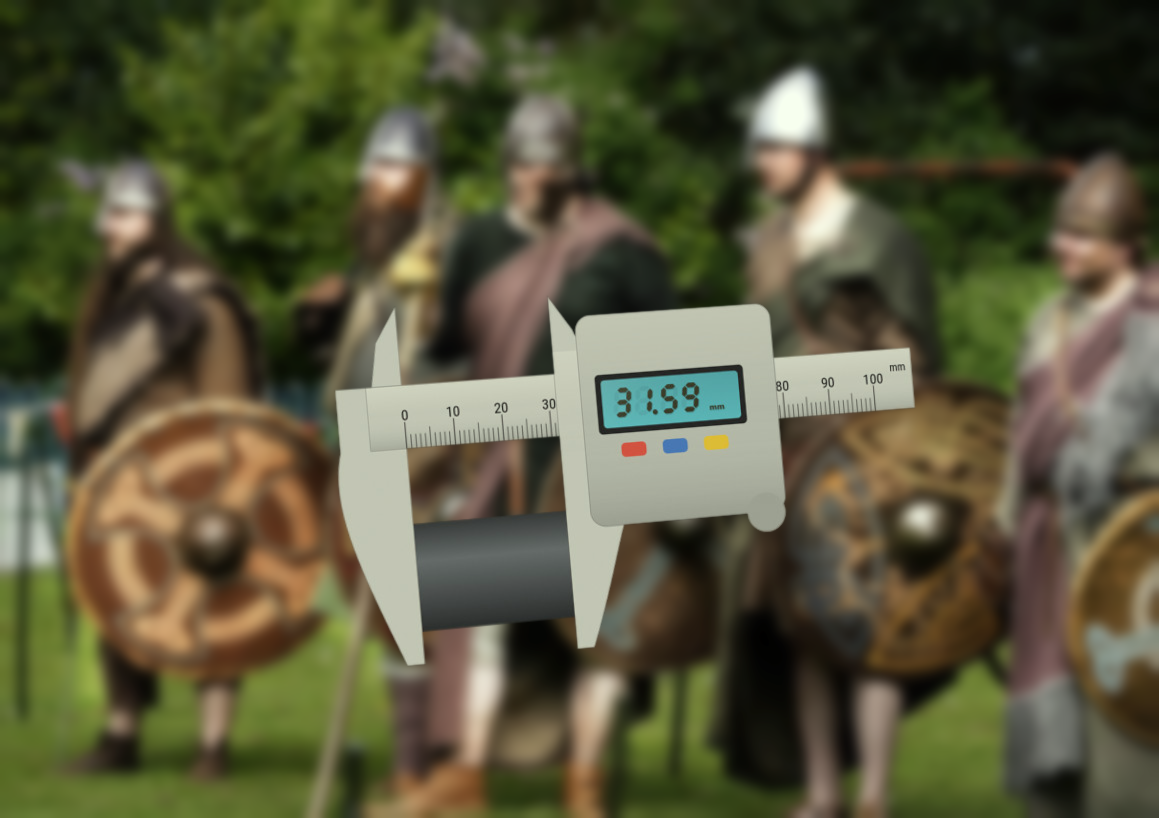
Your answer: 31.59,mm
